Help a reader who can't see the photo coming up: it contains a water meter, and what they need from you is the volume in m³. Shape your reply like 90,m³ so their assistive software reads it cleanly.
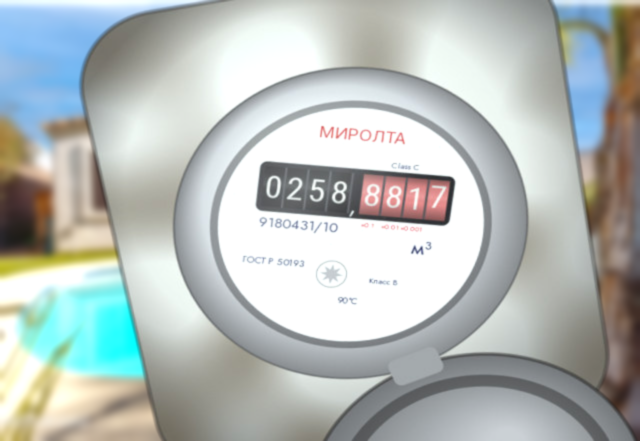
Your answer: 258.8817,m³
